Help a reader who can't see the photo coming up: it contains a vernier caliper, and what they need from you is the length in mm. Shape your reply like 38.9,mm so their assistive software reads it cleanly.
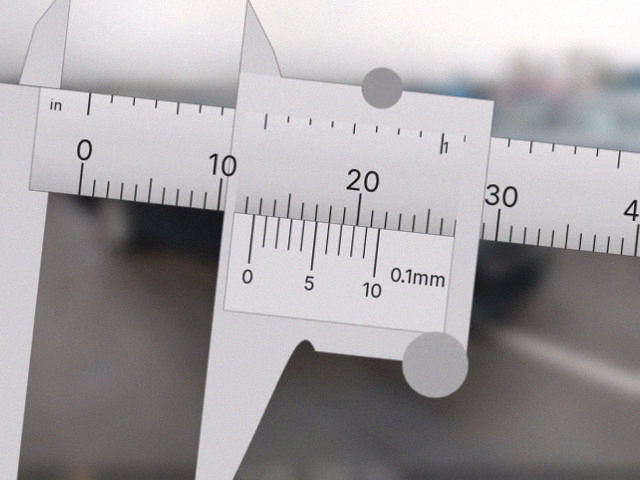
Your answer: 12.6,mm
